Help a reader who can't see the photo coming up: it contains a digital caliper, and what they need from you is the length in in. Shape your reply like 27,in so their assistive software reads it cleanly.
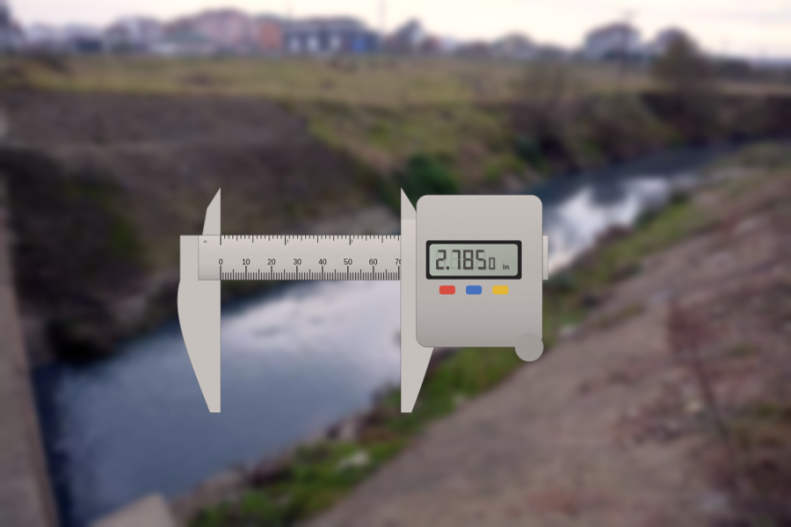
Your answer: 2.7850,in
